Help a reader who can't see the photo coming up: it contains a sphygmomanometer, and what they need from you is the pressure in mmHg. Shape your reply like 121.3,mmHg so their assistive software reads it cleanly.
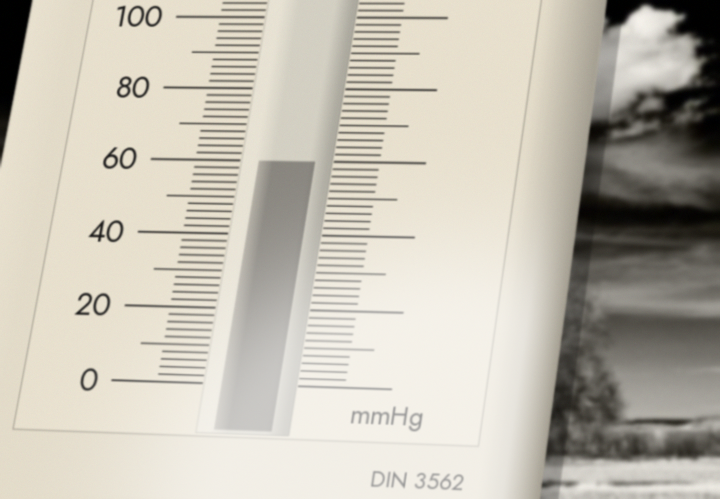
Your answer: 60,mmHg
